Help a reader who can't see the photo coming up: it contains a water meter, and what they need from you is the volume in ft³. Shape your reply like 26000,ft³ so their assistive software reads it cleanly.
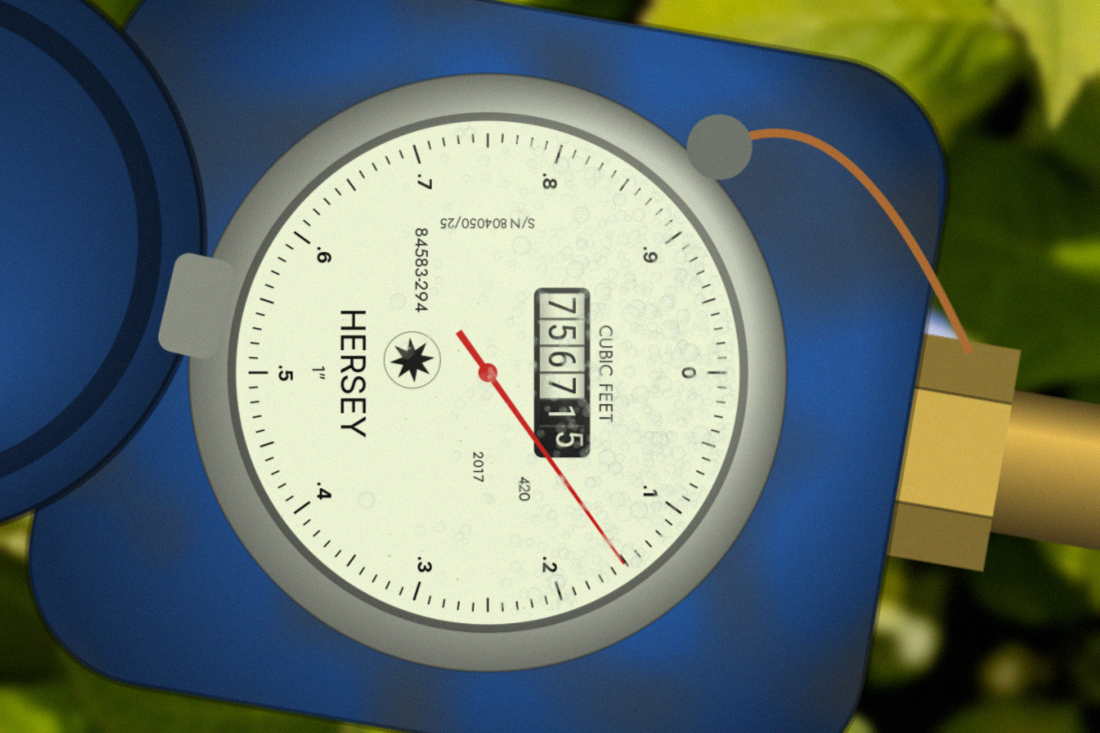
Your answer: 756715.15,ft³
